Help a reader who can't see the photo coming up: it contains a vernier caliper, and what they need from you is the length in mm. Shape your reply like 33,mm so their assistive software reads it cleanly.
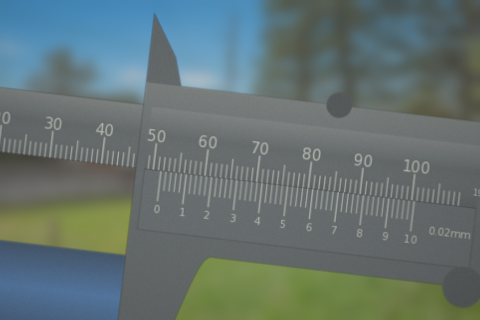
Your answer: 51.5,mm
